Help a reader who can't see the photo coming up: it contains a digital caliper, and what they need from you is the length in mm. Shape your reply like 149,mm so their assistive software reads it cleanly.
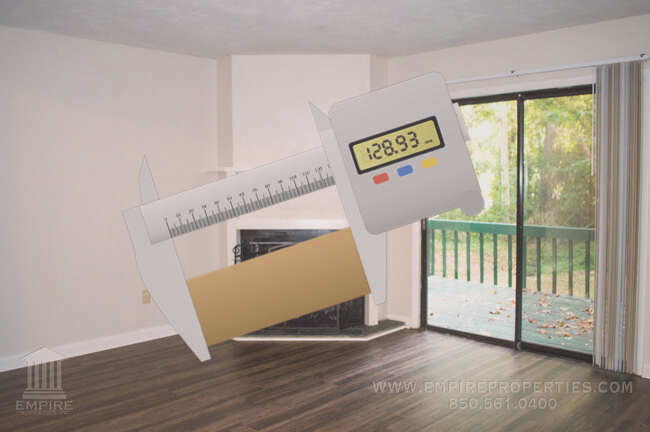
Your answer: 128.93,mm
